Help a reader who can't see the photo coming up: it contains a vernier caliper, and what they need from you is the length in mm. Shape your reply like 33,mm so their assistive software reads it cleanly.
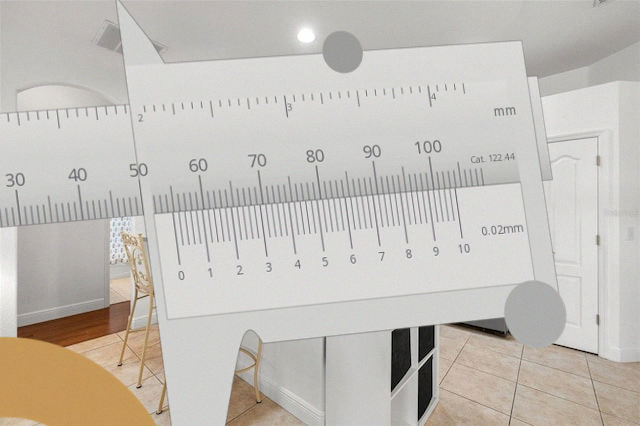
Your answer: 54.8,mm
